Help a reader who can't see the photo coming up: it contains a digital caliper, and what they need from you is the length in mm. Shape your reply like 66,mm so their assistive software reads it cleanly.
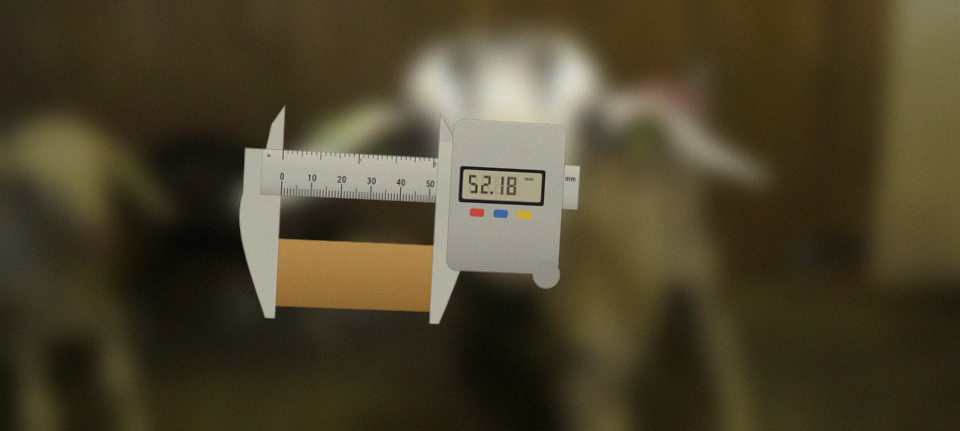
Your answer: 52.18,mm
